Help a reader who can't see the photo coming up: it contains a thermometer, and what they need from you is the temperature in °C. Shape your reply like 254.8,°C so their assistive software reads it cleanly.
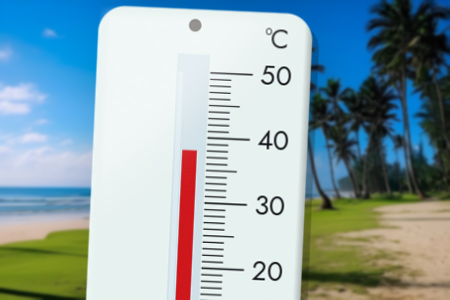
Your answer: 38,°C
